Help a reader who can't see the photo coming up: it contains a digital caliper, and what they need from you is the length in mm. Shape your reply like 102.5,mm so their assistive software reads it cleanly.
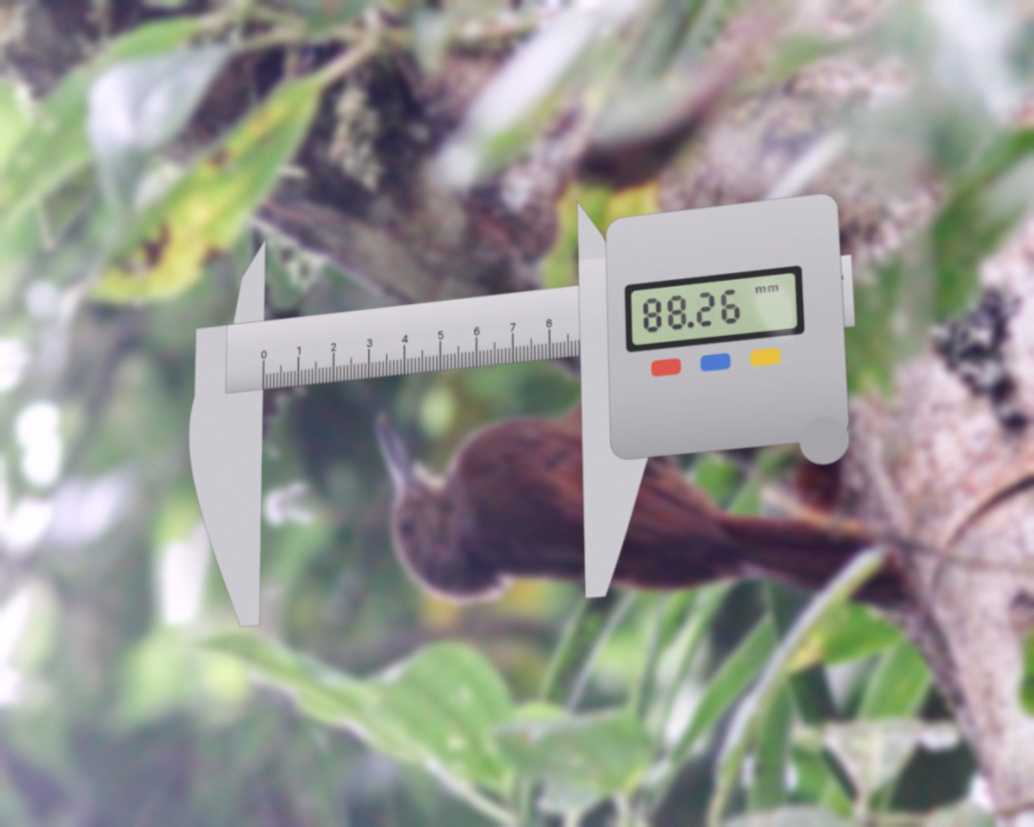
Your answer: 88.26,mm
